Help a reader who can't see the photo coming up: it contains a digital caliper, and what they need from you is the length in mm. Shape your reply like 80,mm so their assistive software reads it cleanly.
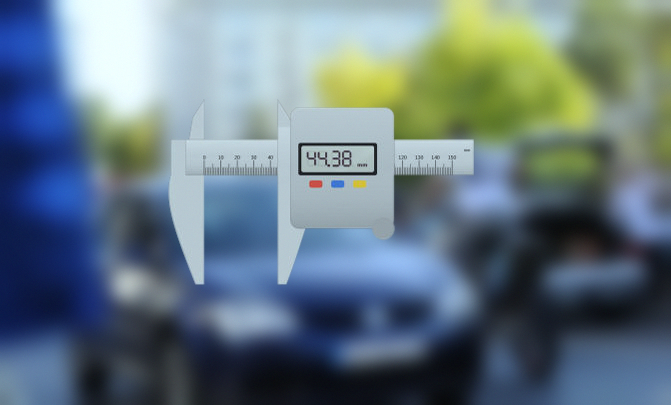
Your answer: 44.38,mm
